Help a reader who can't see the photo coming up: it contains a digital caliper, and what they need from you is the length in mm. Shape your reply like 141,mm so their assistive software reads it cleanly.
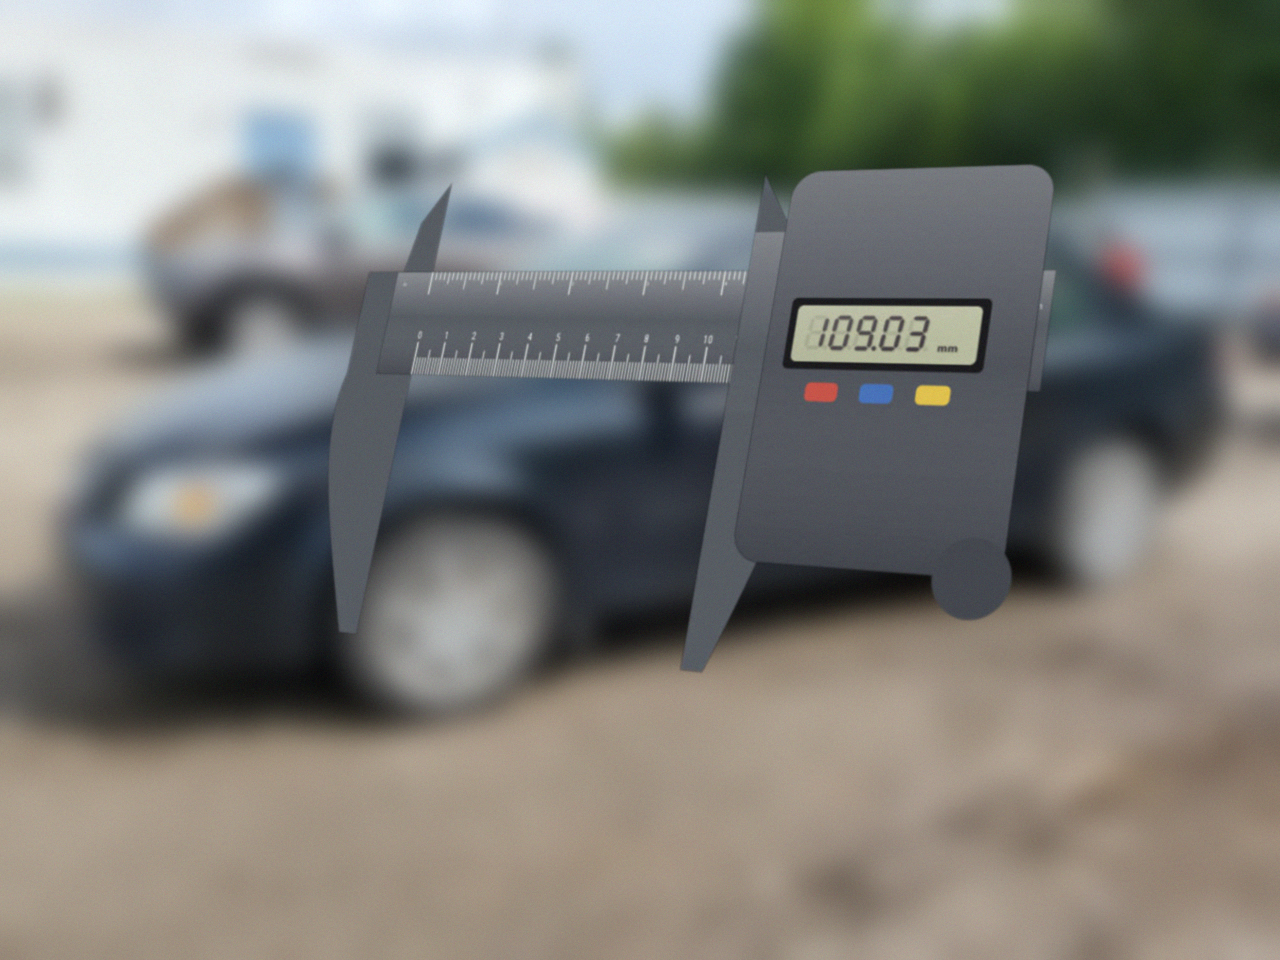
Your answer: 109.03,mm
